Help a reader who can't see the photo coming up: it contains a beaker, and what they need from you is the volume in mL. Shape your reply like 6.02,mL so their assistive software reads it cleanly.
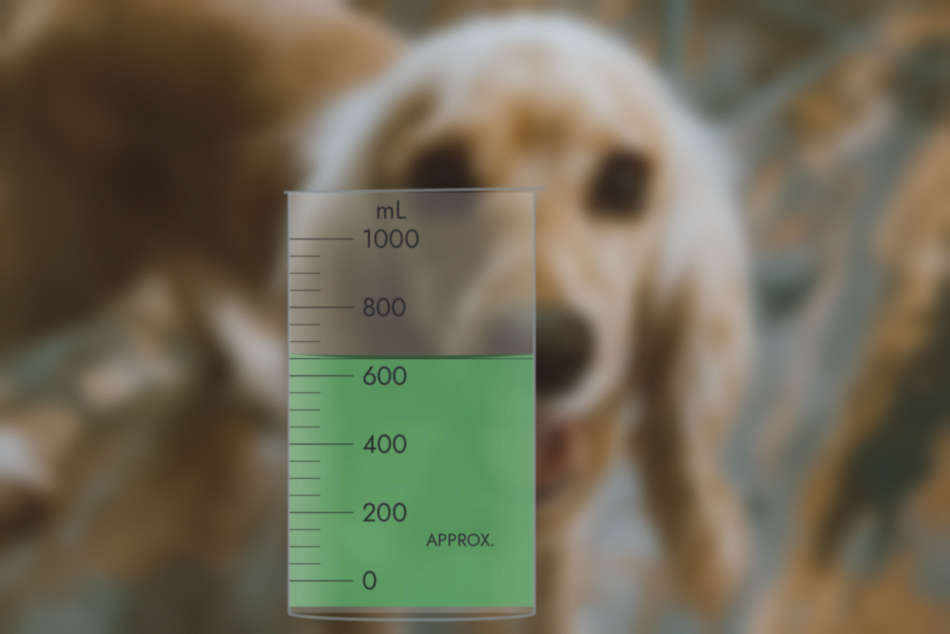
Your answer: 650,mL
